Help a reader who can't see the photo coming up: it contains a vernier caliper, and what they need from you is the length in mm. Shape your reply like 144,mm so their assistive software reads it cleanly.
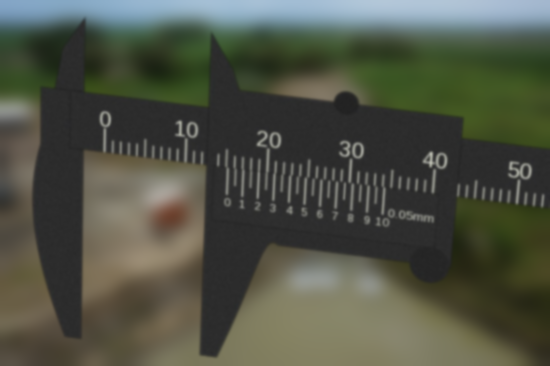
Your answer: 15.2,mm
